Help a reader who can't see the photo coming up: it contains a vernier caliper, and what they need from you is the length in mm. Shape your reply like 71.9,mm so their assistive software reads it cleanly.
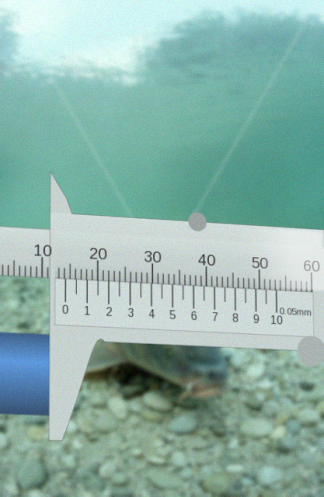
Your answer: 14.2,mm
